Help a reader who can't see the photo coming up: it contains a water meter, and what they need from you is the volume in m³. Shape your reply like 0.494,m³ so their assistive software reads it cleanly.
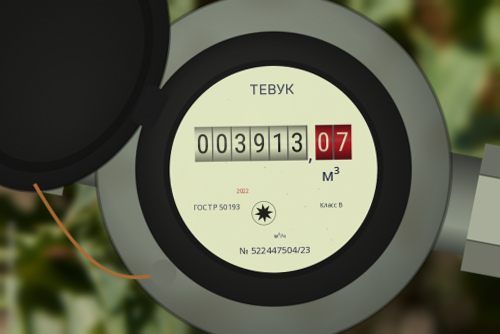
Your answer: 3913.07,m³
